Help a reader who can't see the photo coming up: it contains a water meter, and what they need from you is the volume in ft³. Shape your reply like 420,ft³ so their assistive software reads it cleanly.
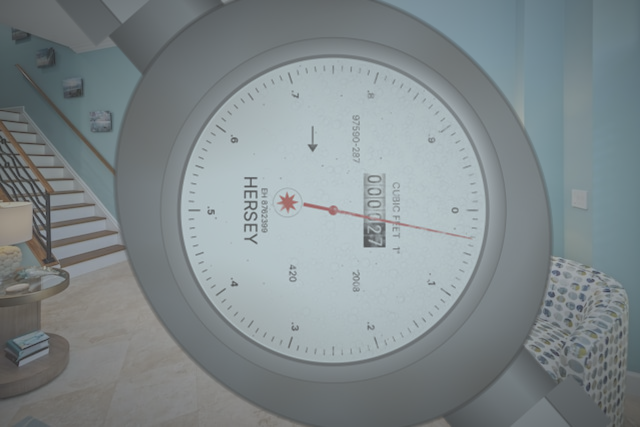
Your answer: 27.03,ft³
